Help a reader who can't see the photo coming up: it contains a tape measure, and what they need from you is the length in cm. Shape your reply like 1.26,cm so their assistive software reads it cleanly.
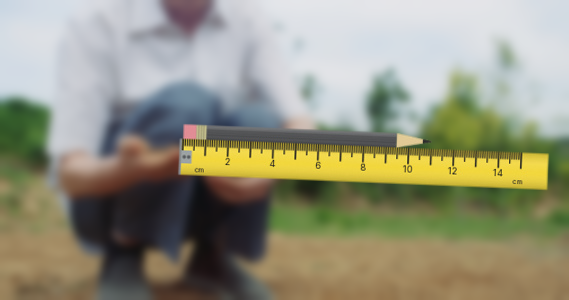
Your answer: 11,cm
